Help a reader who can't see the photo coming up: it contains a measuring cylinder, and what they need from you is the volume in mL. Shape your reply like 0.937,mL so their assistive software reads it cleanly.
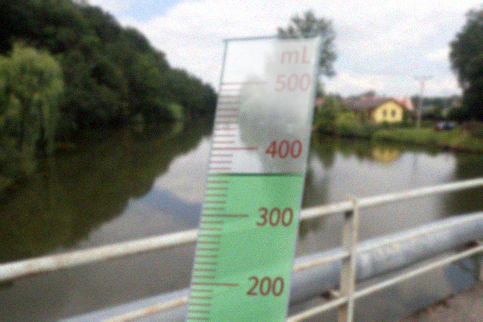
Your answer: 360,mL
